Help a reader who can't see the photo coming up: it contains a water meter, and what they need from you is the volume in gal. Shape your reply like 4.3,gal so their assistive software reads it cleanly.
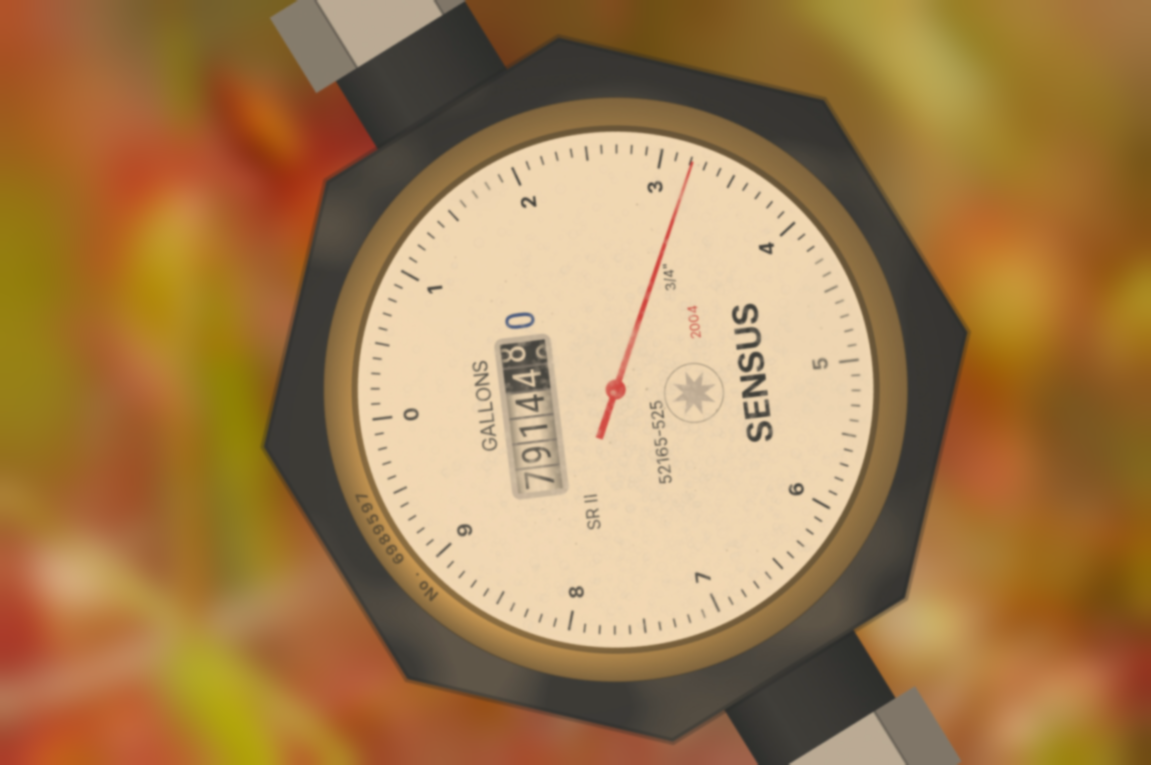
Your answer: 7914483.2,gal
